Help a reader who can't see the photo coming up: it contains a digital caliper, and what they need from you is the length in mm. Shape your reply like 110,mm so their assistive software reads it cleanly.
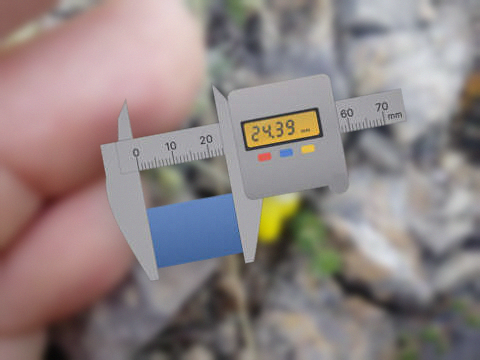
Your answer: 24.39,mm
